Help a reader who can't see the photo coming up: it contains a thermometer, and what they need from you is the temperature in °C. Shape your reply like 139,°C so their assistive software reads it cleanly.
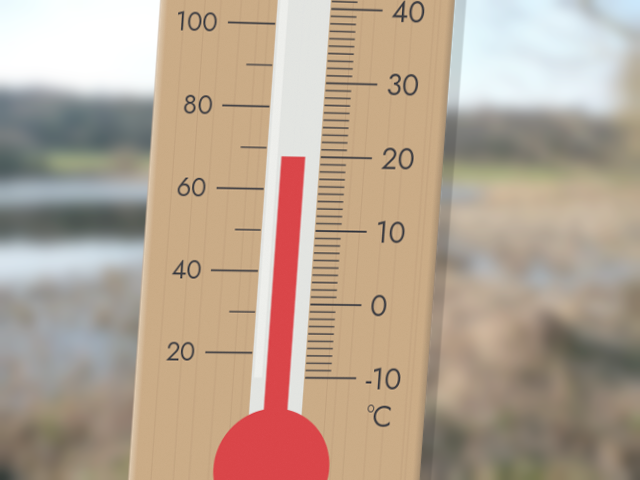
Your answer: 20,°C
